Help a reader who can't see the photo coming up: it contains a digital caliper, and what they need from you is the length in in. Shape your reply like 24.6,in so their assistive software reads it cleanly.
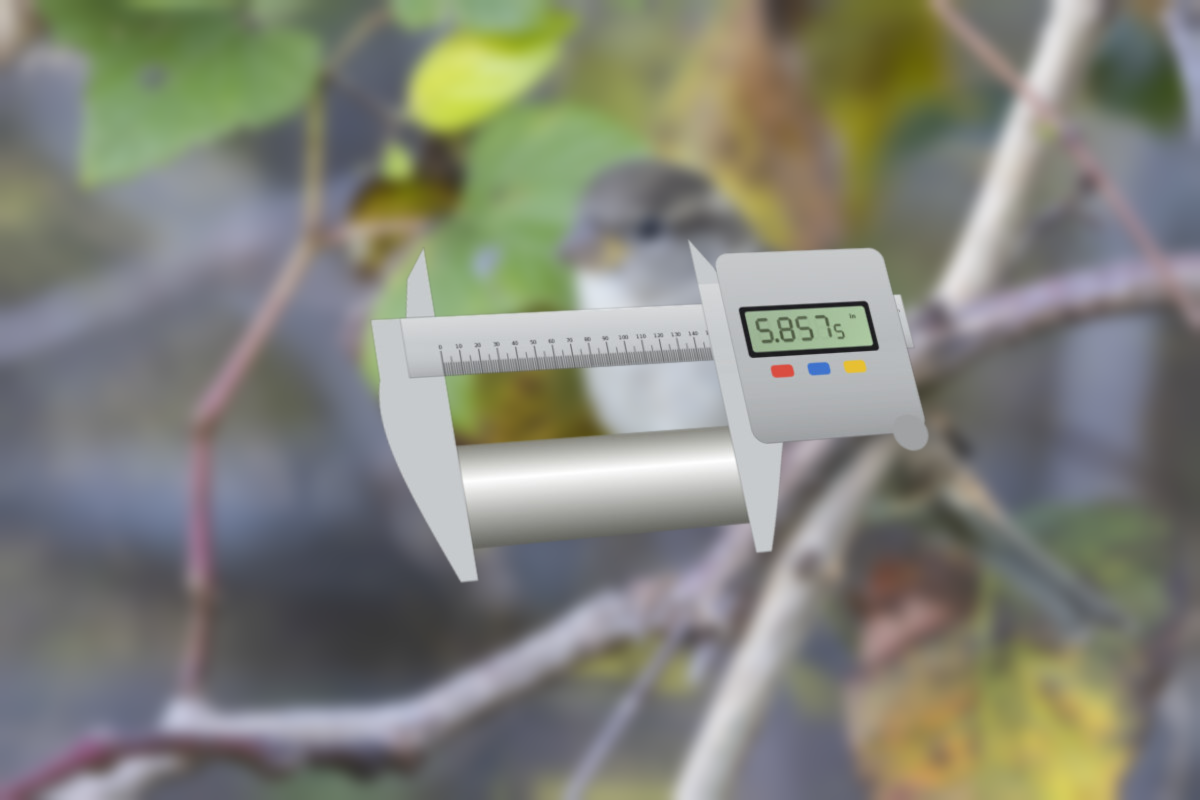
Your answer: 5.8575,in
